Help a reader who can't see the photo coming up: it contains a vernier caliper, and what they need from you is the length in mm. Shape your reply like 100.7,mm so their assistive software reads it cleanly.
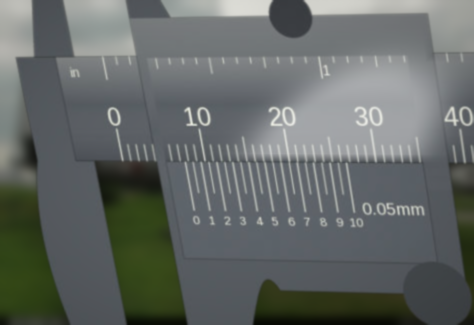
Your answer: 7.6,mm
